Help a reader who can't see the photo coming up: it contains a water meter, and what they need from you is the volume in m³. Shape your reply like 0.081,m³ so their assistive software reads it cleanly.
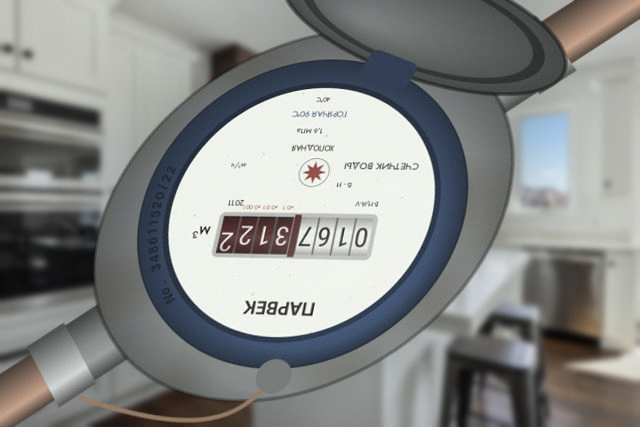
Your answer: 167.3122,m³
